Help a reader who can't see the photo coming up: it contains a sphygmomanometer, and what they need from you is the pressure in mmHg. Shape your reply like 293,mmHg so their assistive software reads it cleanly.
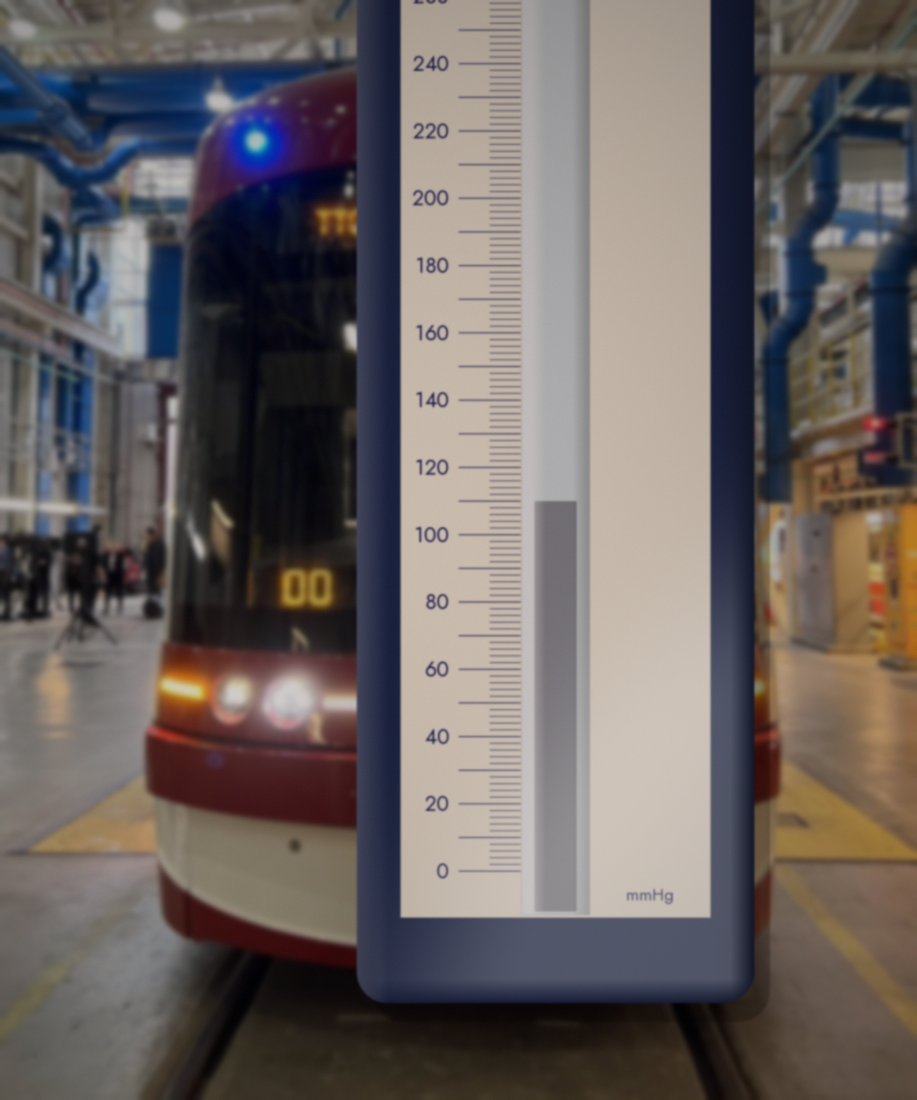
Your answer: 110,mmHg
